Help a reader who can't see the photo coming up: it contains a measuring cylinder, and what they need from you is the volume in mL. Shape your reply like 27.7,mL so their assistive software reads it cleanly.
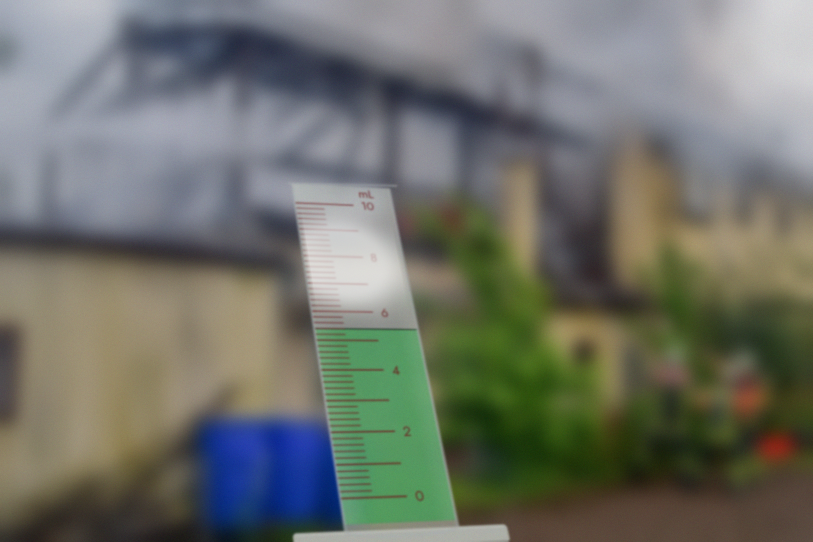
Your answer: 5.4,mL
